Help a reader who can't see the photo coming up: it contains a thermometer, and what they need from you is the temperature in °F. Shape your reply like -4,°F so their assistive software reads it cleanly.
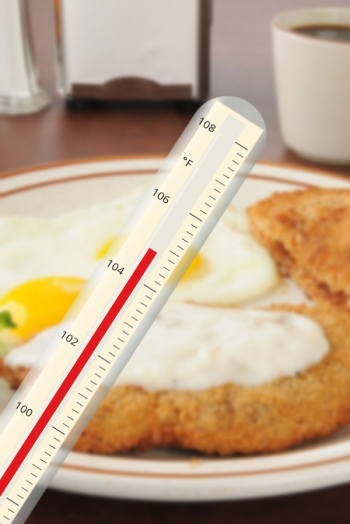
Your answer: 104.8,°F
